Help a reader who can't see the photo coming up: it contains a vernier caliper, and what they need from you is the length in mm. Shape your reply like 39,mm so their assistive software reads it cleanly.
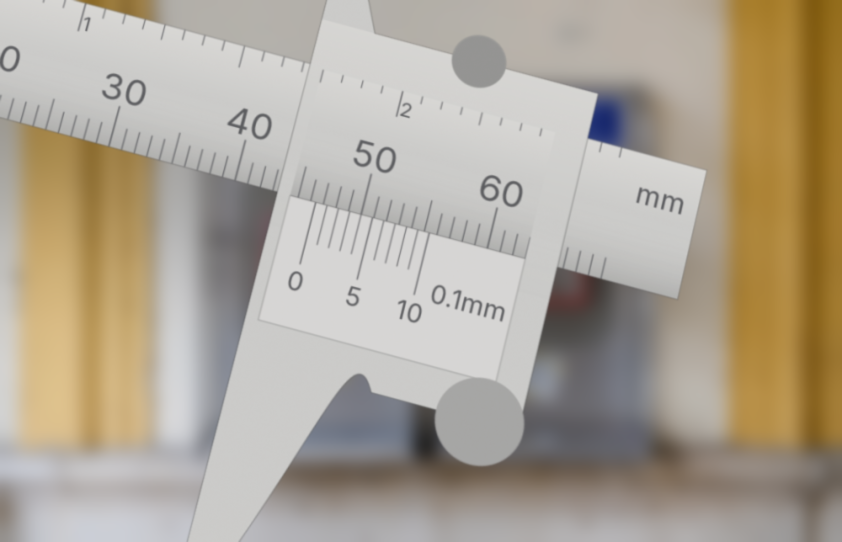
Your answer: 46.4,mm
